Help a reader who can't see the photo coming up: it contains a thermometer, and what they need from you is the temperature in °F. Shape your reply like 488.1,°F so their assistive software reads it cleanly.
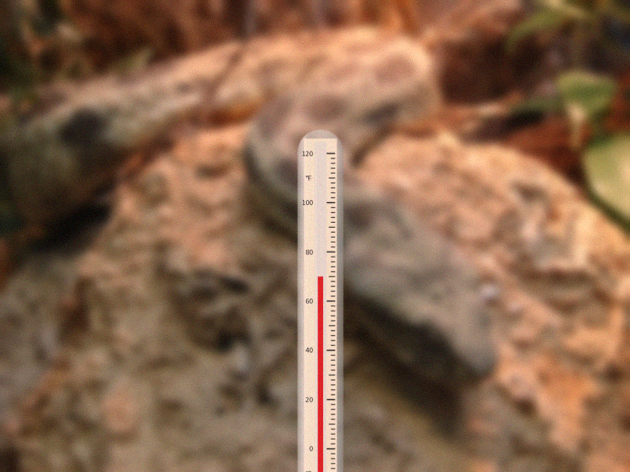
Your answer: 70,°F
